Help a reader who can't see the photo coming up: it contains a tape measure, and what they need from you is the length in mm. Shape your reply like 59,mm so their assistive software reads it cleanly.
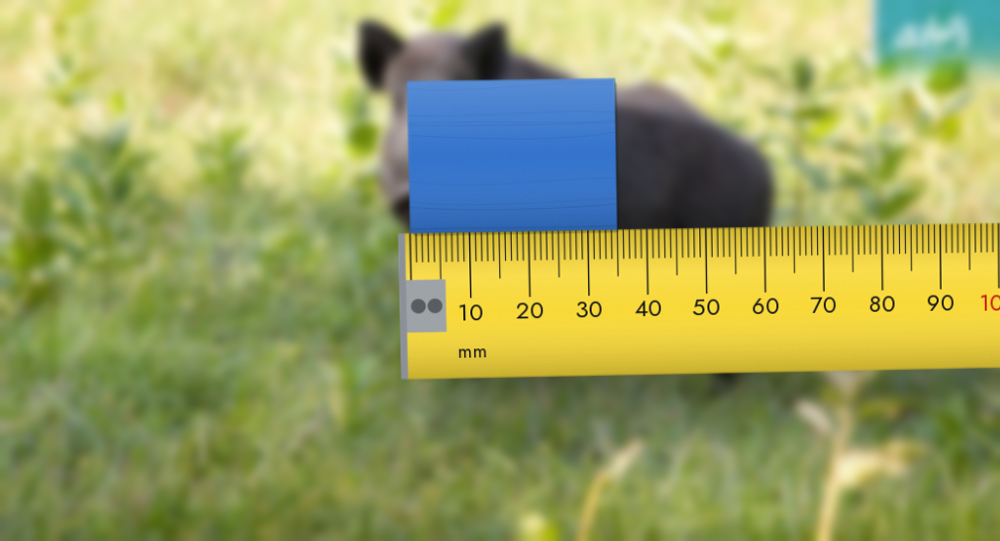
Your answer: 35,mm
